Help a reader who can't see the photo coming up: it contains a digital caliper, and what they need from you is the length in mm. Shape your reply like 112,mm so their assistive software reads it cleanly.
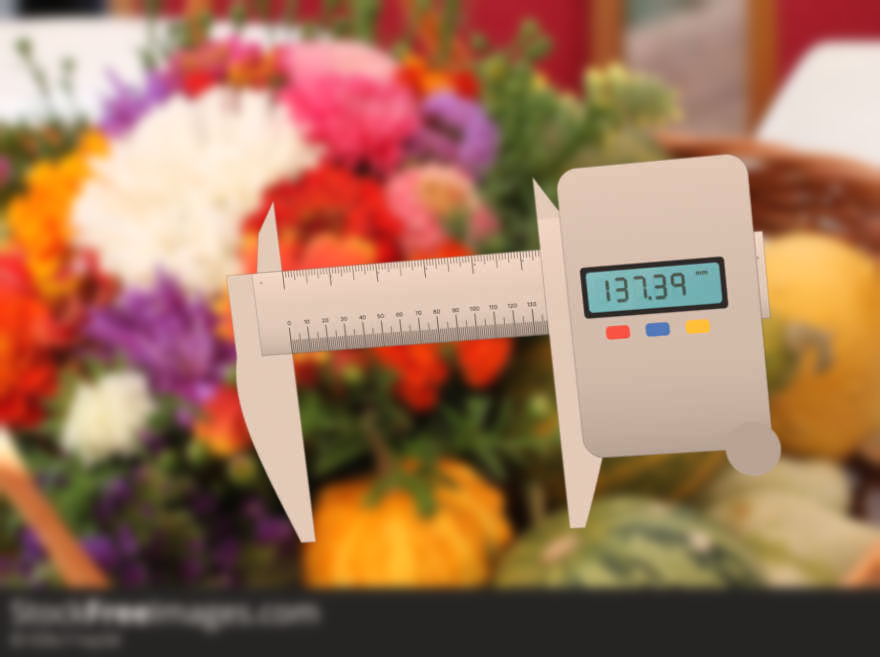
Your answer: 137.39,mm
